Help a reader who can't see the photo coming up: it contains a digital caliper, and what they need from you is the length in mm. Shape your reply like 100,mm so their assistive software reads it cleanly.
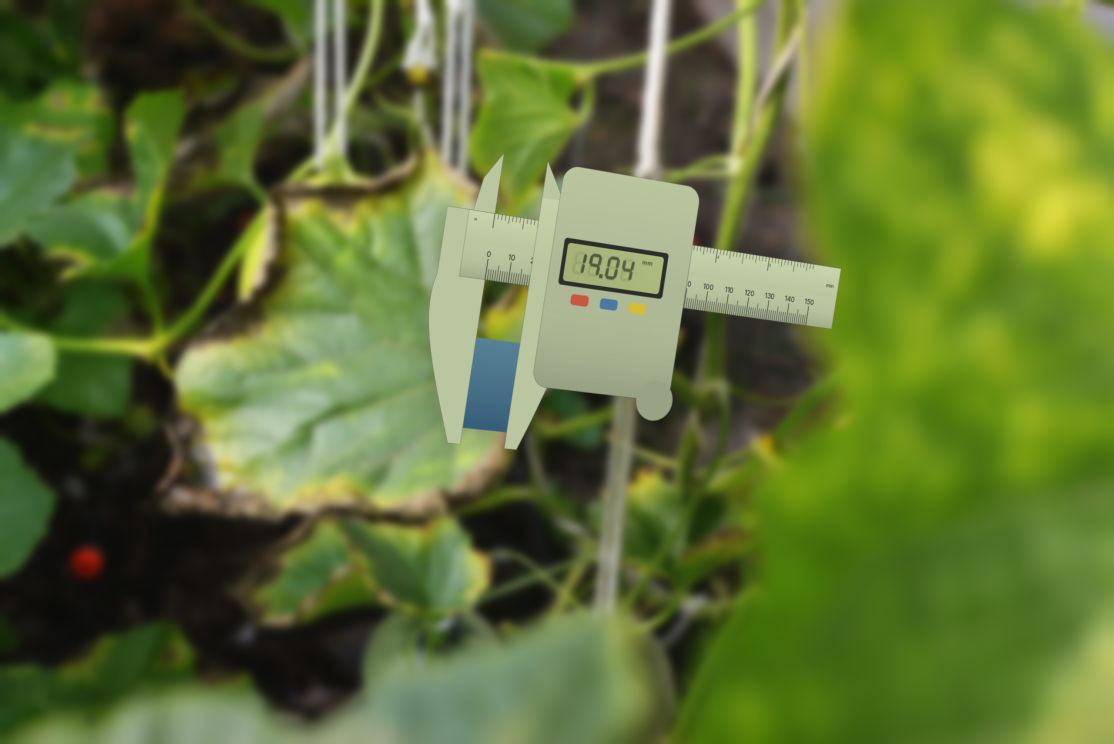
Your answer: 19.04,mm
